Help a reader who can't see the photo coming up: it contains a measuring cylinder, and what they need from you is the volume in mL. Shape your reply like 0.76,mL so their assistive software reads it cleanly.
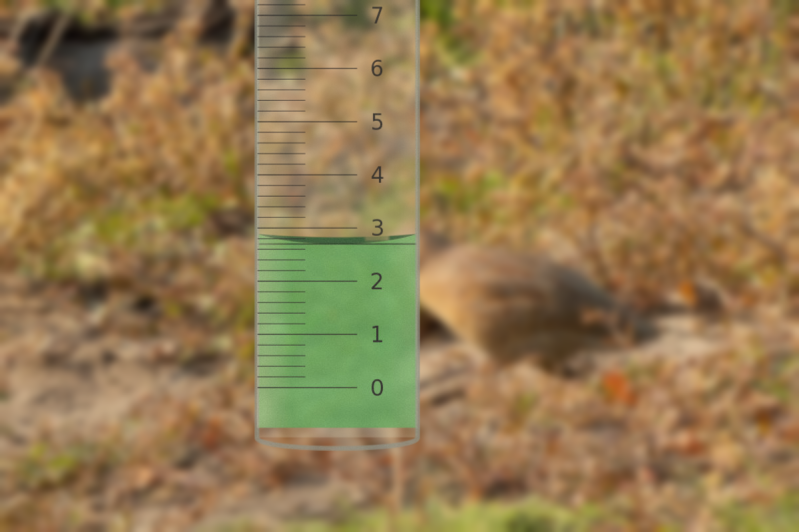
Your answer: 2.7,mL
